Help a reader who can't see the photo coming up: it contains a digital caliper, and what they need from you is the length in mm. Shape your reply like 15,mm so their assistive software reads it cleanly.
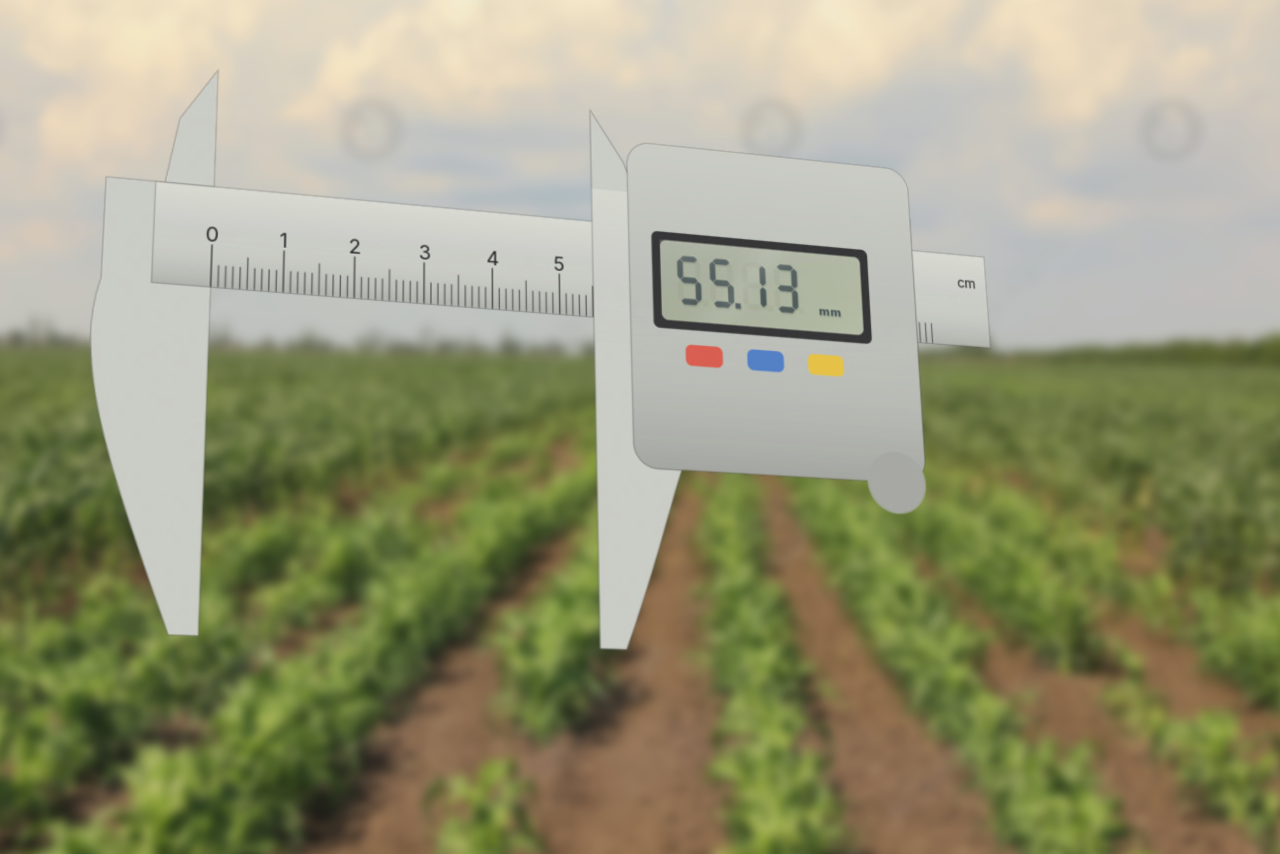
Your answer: 55.13,mm
